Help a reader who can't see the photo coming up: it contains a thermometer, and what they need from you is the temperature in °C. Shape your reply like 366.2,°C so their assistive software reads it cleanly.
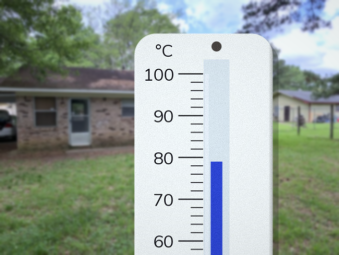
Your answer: 79,°C
